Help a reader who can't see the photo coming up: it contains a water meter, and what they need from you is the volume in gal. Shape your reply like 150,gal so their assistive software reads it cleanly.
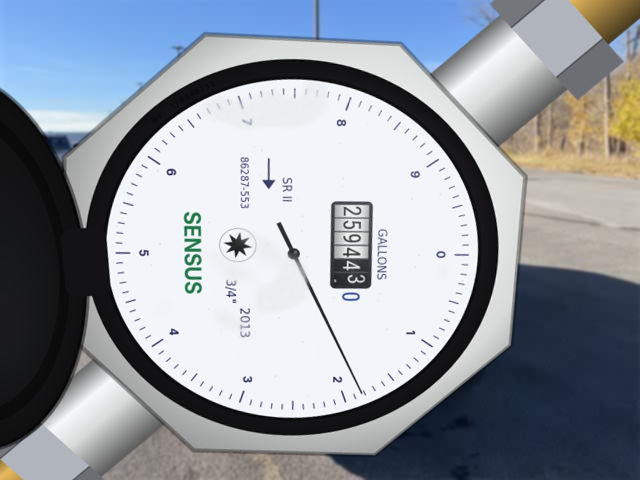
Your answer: 2594431.8,gal
